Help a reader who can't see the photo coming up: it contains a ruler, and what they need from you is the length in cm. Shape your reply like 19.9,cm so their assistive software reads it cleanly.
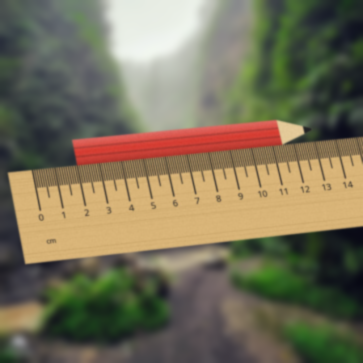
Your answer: 11,cm
